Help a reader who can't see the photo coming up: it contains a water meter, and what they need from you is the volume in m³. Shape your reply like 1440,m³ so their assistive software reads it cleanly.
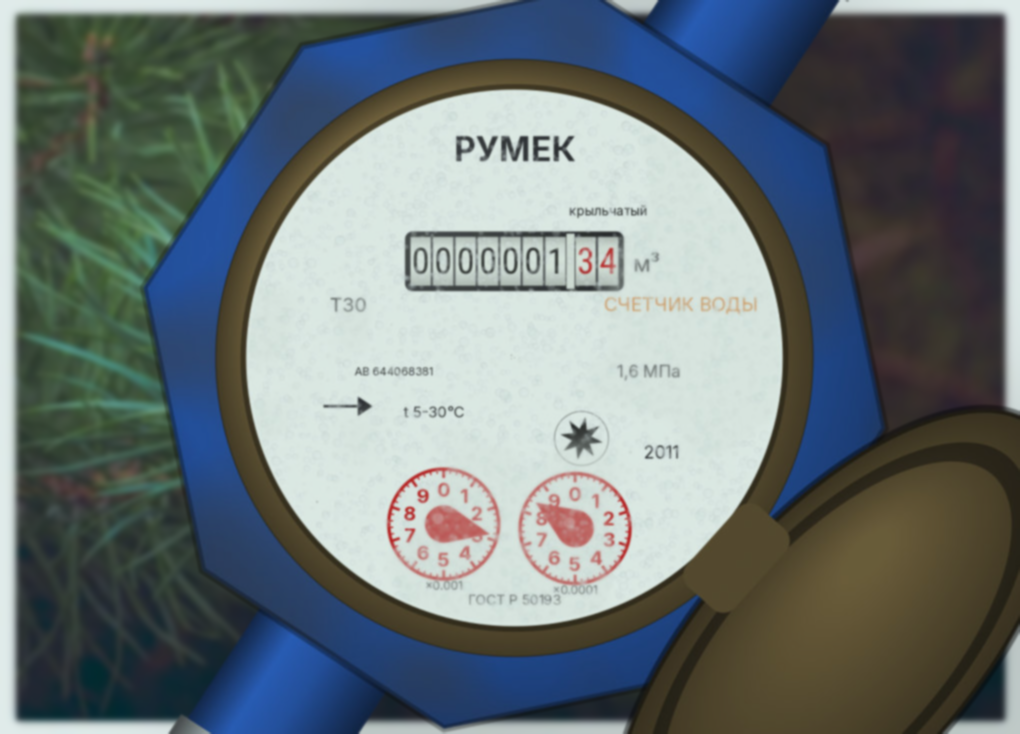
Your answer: 1.3428,m³
